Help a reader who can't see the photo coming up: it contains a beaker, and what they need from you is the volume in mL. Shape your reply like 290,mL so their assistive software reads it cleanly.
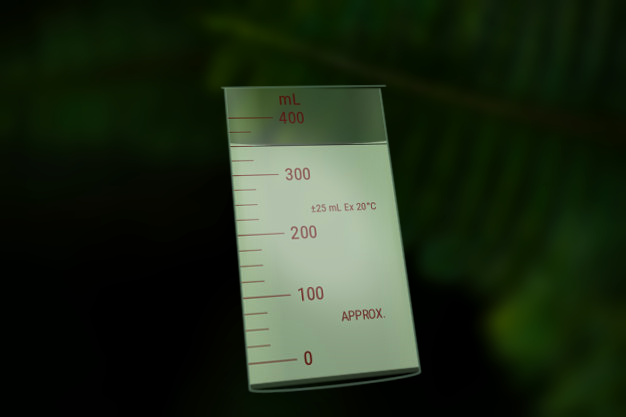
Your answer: 350,mL
